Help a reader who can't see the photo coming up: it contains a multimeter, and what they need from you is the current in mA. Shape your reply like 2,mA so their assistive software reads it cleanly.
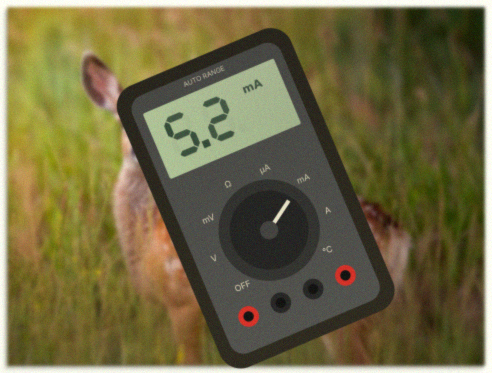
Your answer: 5.2,mA
